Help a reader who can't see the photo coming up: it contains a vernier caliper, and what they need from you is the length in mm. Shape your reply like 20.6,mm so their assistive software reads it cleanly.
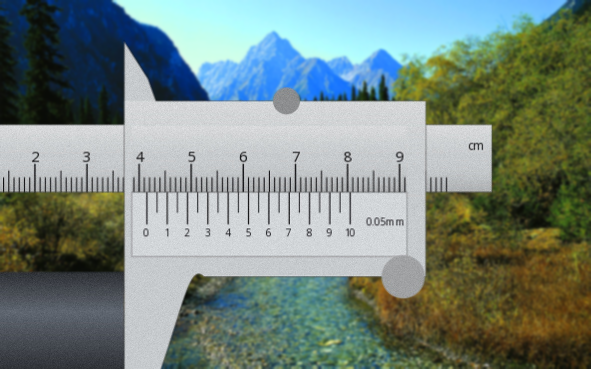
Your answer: 41.5,mm
